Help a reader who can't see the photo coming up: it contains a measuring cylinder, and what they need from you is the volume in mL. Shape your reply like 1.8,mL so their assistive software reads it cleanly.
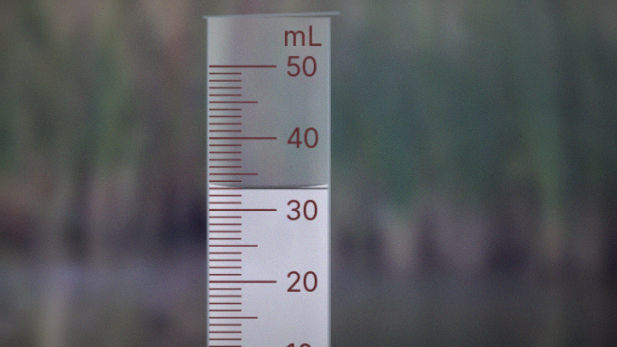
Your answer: 33,mL
